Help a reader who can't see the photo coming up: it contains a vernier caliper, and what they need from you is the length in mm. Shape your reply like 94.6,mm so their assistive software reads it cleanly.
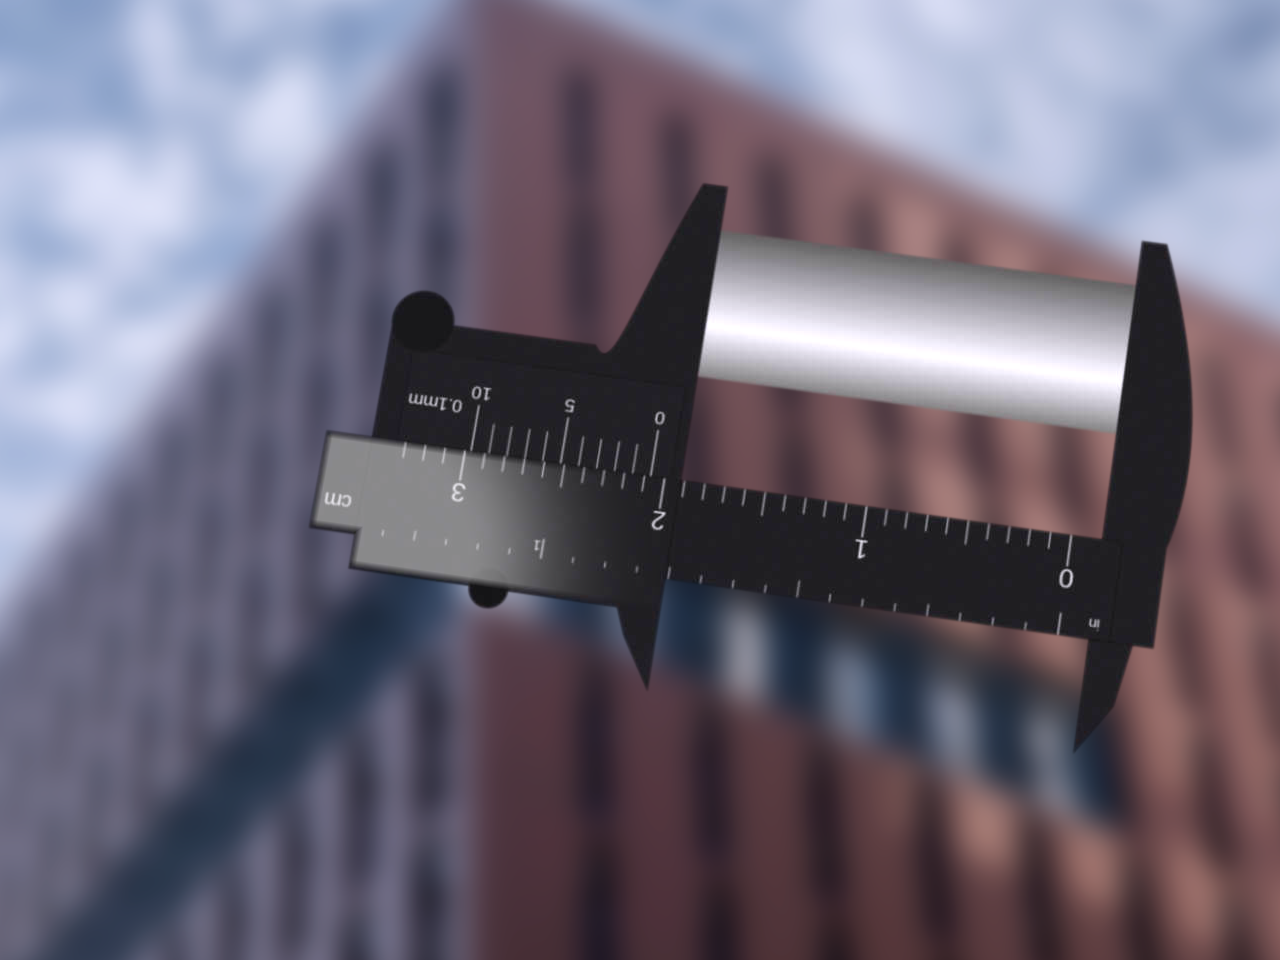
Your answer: 20.7,mm
